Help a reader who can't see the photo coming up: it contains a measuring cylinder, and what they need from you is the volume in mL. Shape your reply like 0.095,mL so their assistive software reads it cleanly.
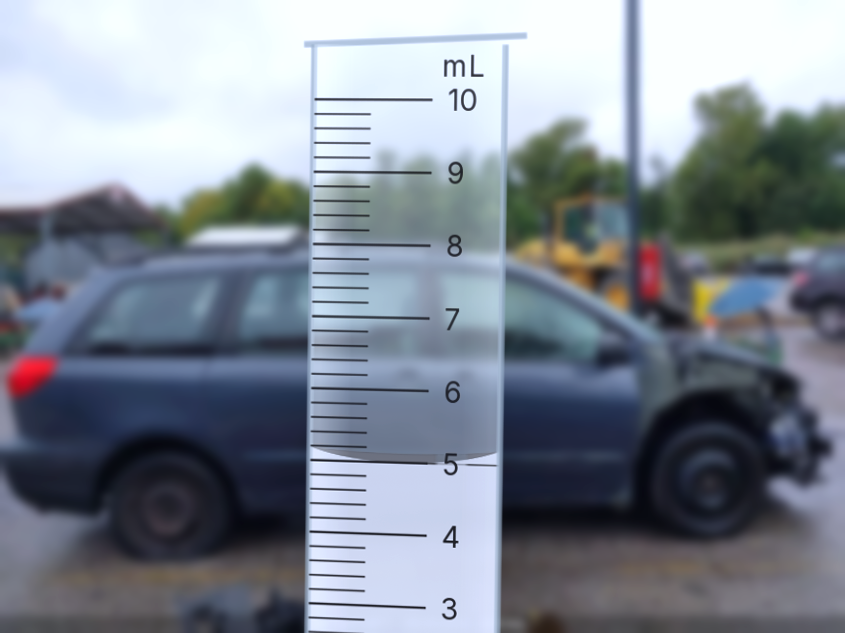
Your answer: 5,mL
